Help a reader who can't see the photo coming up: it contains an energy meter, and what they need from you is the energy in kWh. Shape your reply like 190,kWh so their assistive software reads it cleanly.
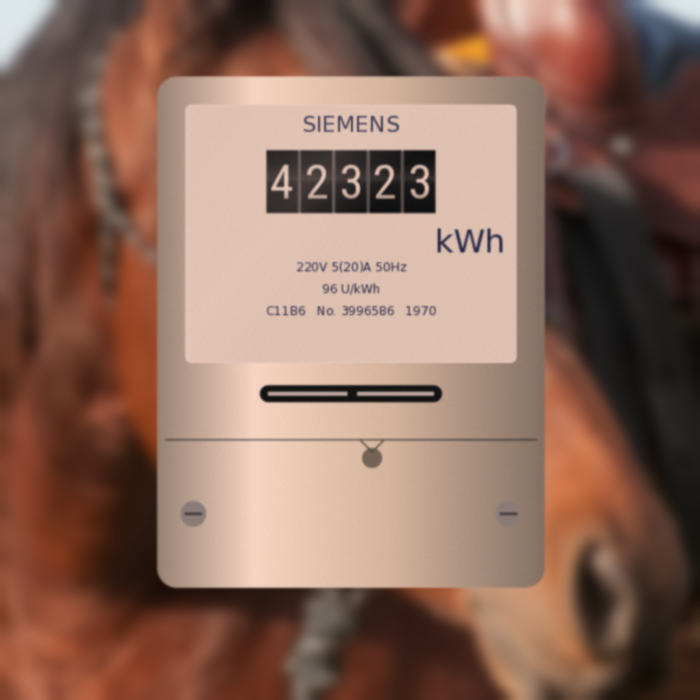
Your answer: 42323,kWh
